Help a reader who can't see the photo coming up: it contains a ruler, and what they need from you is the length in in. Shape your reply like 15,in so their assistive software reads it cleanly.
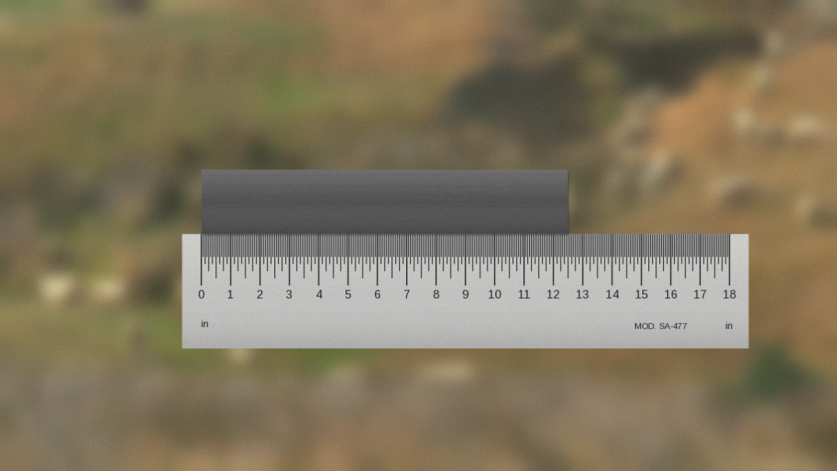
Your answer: 12.5,in
